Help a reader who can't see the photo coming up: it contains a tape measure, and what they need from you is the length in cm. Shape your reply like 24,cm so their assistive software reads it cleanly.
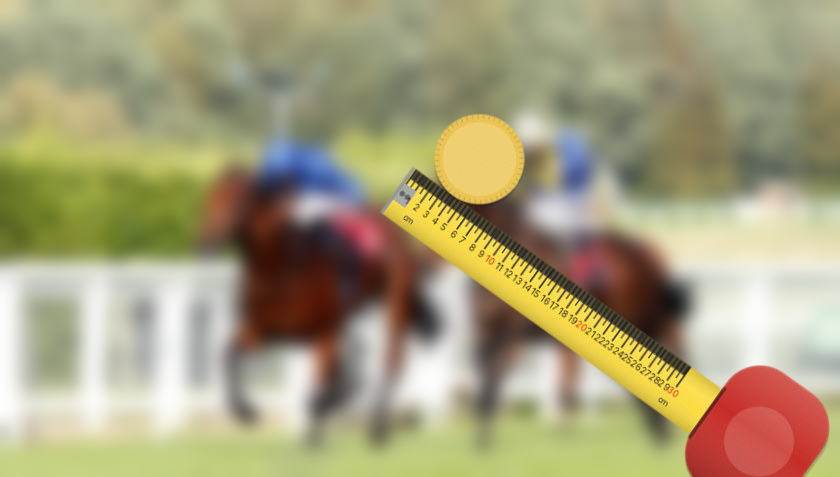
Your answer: 8,cm
